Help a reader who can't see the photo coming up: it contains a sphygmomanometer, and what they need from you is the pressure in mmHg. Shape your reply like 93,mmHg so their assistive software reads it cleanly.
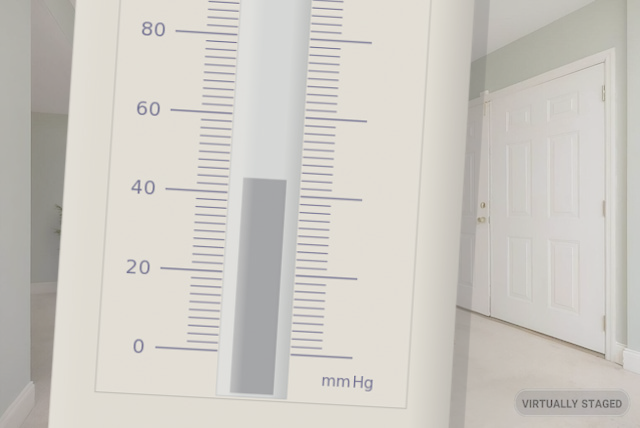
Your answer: 44,mmHg
